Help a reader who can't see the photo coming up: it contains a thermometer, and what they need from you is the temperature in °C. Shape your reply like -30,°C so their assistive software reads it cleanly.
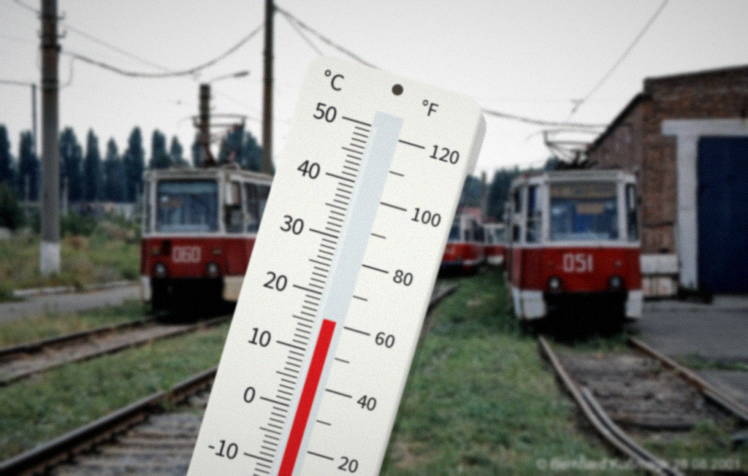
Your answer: 16,°C
